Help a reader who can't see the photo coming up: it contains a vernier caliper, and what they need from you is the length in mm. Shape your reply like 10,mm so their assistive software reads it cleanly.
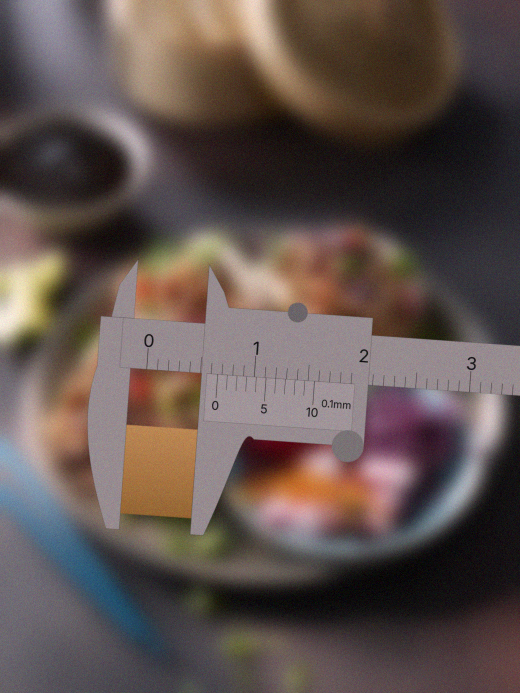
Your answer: 6.6,mm
